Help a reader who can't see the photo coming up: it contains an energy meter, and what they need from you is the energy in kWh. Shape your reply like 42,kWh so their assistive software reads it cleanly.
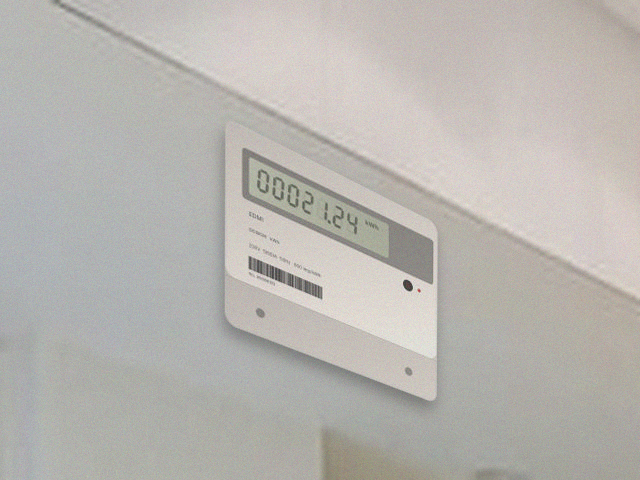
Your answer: 21.24,kWh
